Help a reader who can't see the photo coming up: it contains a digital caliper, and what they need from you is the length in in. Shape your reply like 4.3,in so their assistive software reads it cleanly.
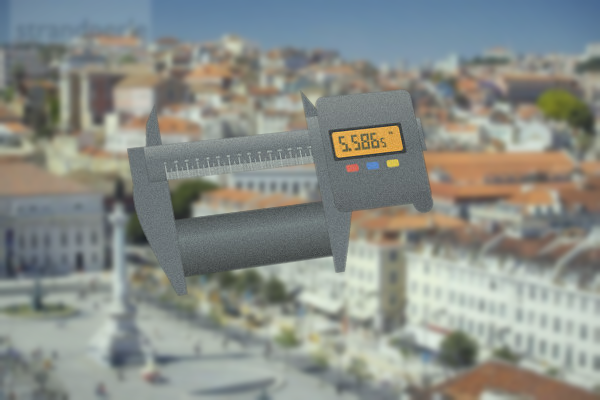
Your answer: 5.5865,in
